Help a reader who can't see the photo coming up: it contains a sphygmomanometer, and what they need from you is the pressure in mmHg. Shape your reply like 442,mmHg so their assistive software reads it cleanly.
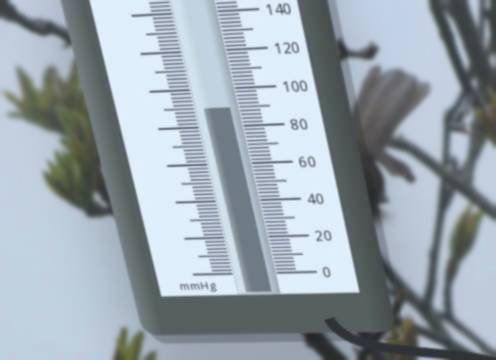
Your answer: 90,mmHg
